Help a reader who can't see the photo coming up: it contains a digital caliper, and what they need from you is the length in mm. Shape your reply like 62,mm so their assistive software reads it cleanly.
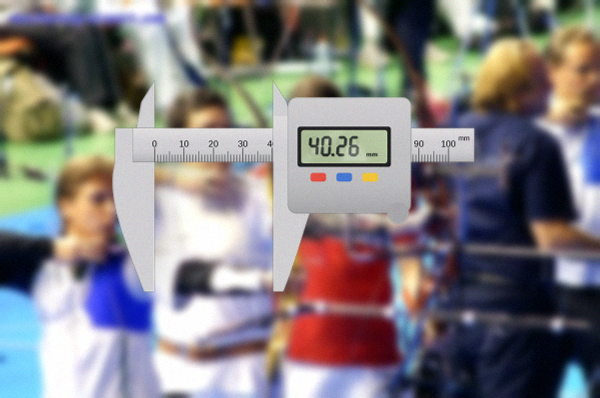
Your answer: 40.26,mm
